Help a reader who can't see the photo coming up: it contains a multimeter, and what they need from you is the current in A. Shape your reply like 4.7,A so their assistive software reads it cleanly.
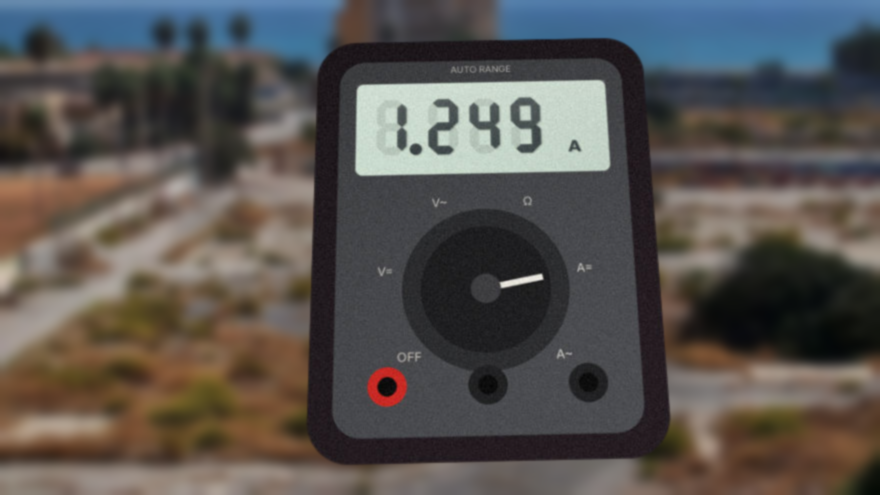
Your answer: 1.249,A
